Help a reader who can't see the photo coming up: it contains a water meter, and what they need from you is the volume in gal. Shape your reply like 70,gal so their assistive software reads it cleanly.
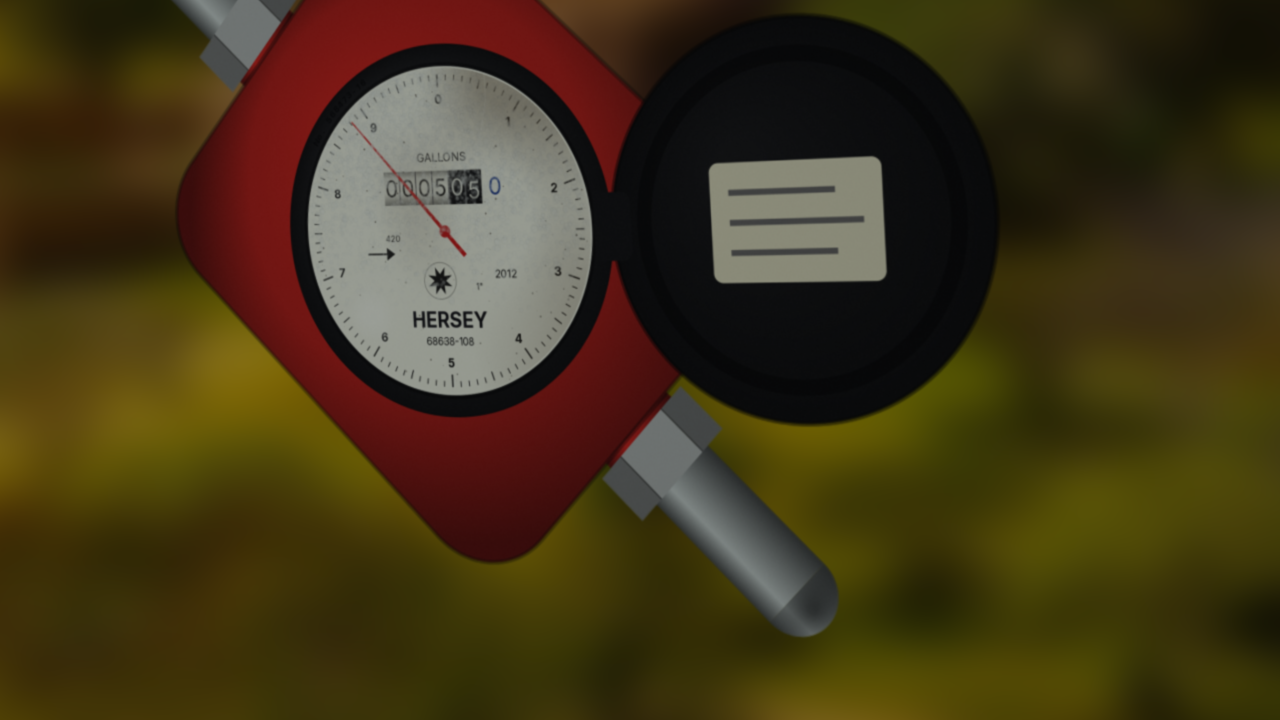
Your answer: 5048.8,gal
